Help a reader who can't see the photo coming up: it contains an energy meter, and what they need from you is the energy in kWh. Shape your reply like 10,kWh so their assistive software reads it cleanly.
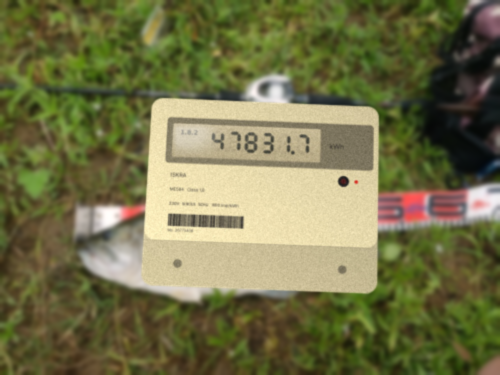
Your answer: 47831.7,kWh
